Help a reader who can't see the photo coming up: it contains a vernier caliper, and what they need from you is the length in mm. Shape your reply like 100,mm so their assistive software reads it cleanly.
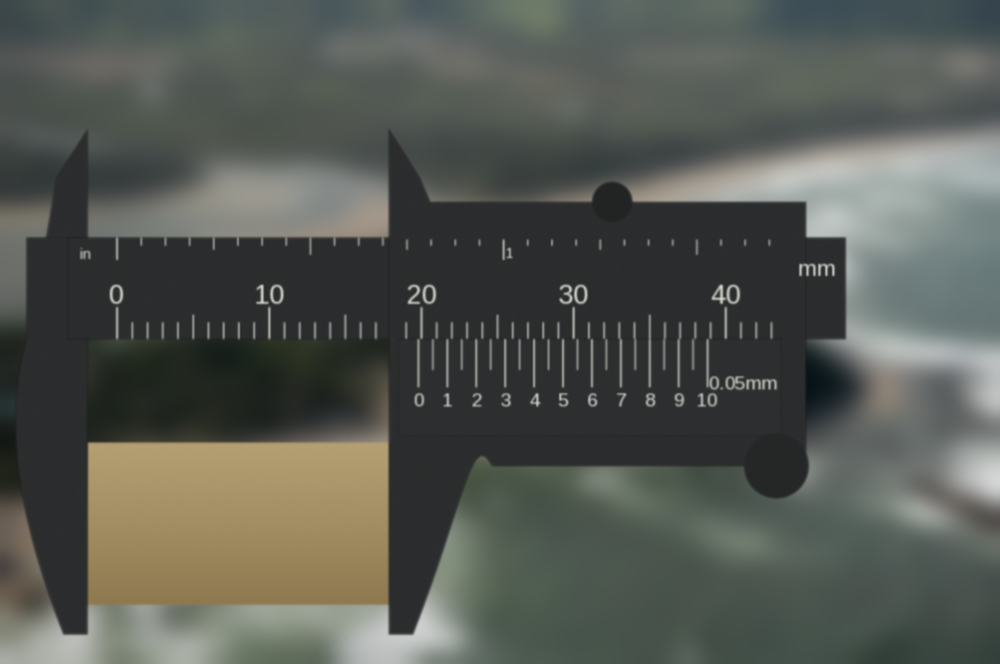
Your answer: 19.8,mm
